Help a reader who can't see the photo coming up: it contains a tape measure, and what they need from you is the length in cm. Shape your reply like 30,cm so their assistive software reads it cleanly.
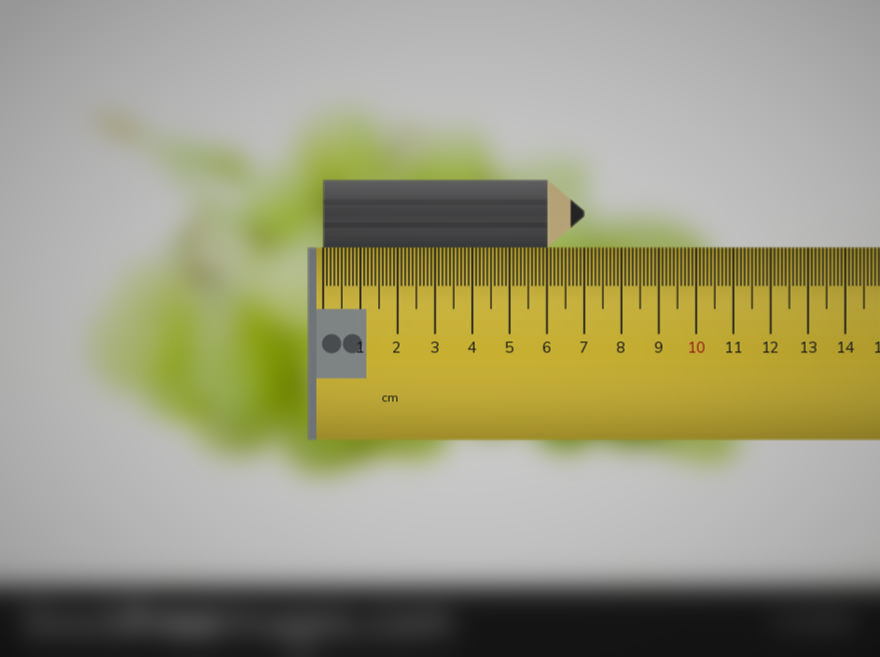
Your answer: 7,cm
